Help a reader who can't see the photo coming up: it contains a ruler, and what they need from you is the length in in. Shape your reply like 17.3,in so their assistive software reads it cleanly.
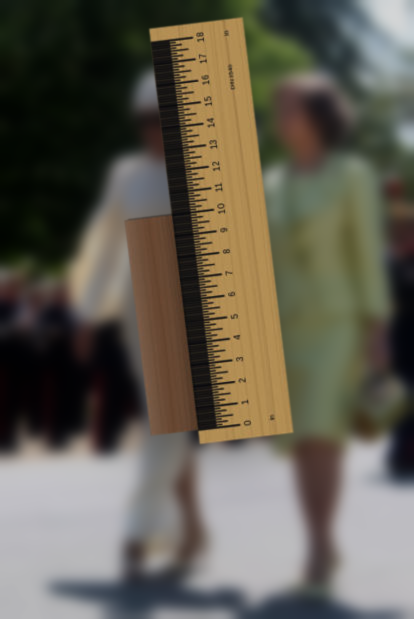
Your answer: 10,in
